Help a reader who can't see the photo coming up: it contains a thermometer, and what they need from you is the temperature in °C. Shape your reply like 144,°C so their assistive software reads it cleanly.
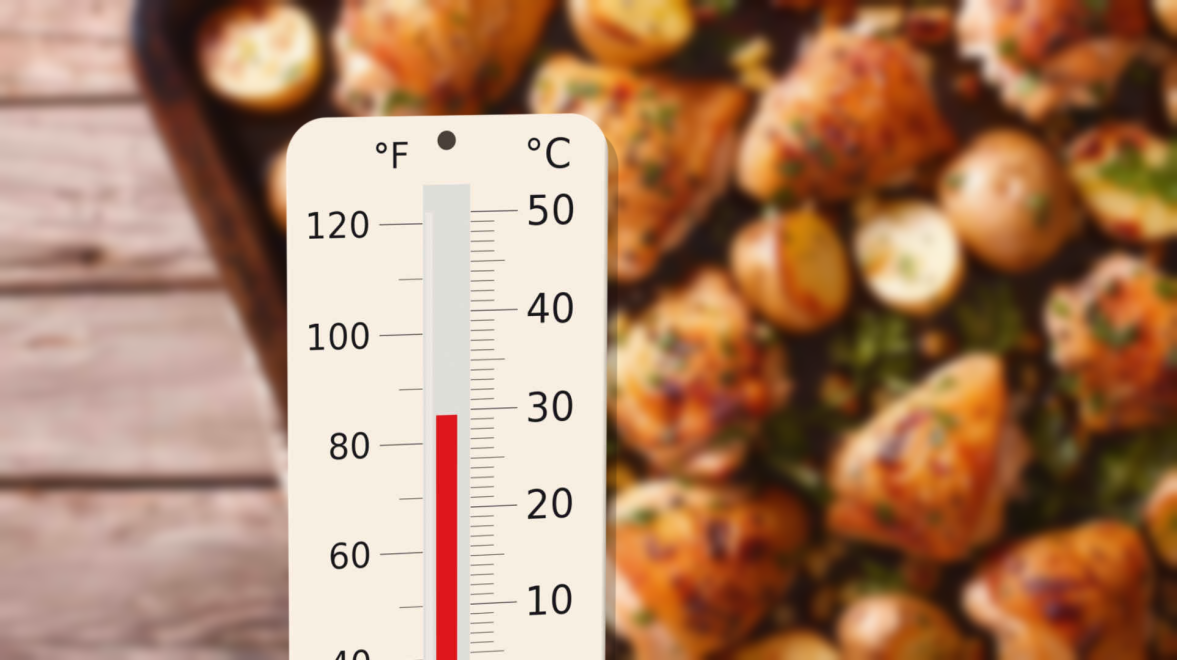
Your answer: 29.5,°C
